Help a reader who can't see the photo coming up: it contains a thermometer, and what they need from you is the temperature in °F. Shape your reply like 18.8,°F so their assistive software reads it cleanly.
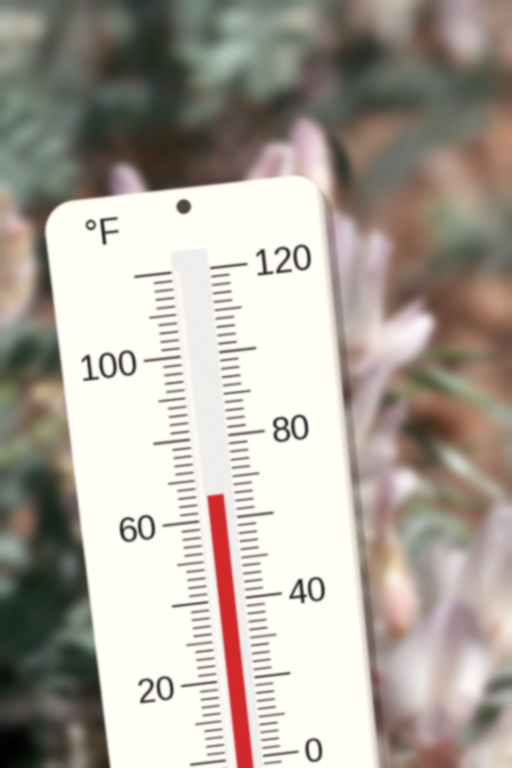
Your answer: 66,°F
